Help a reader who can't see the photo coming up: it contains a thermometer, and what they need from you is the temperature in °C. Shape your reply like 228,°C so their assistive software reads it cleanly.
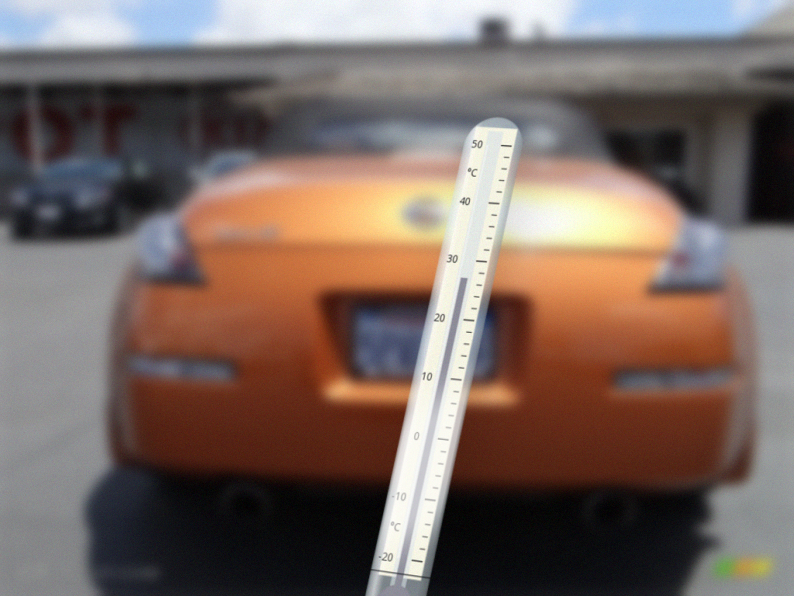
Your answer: 27,°C
